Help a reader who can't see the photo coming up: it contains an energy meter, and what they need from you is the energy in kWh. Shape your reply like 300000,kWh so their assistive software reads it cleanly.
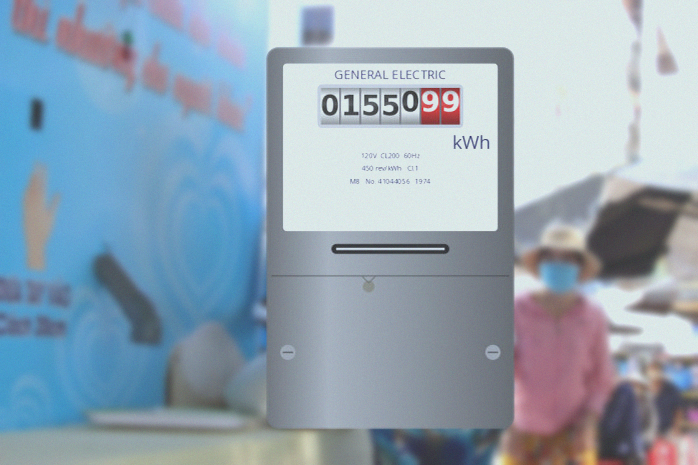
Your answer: 1550.99,kWh
